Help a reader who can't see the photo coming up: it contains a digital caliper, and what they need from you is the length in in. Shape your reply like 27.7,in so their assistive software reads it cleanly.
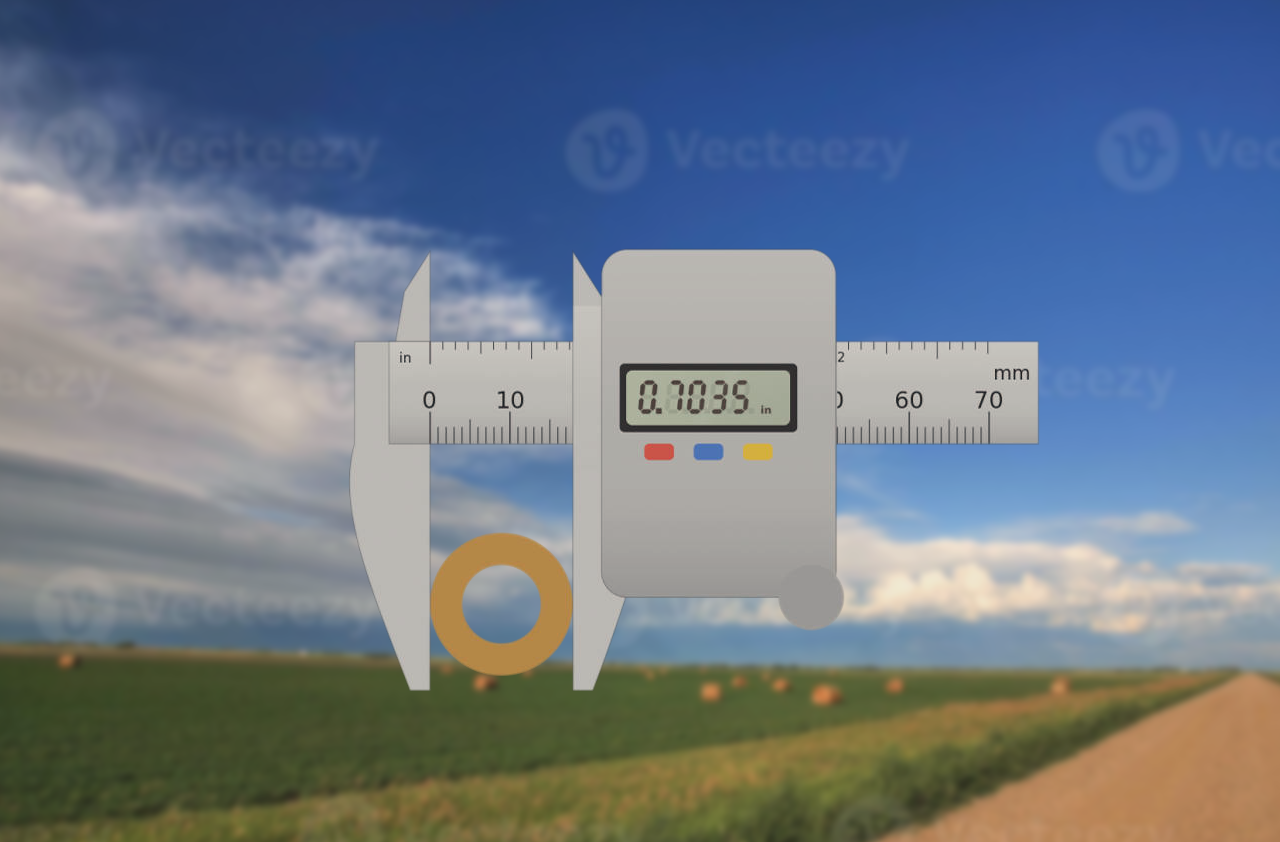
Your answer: 0.7035,in
